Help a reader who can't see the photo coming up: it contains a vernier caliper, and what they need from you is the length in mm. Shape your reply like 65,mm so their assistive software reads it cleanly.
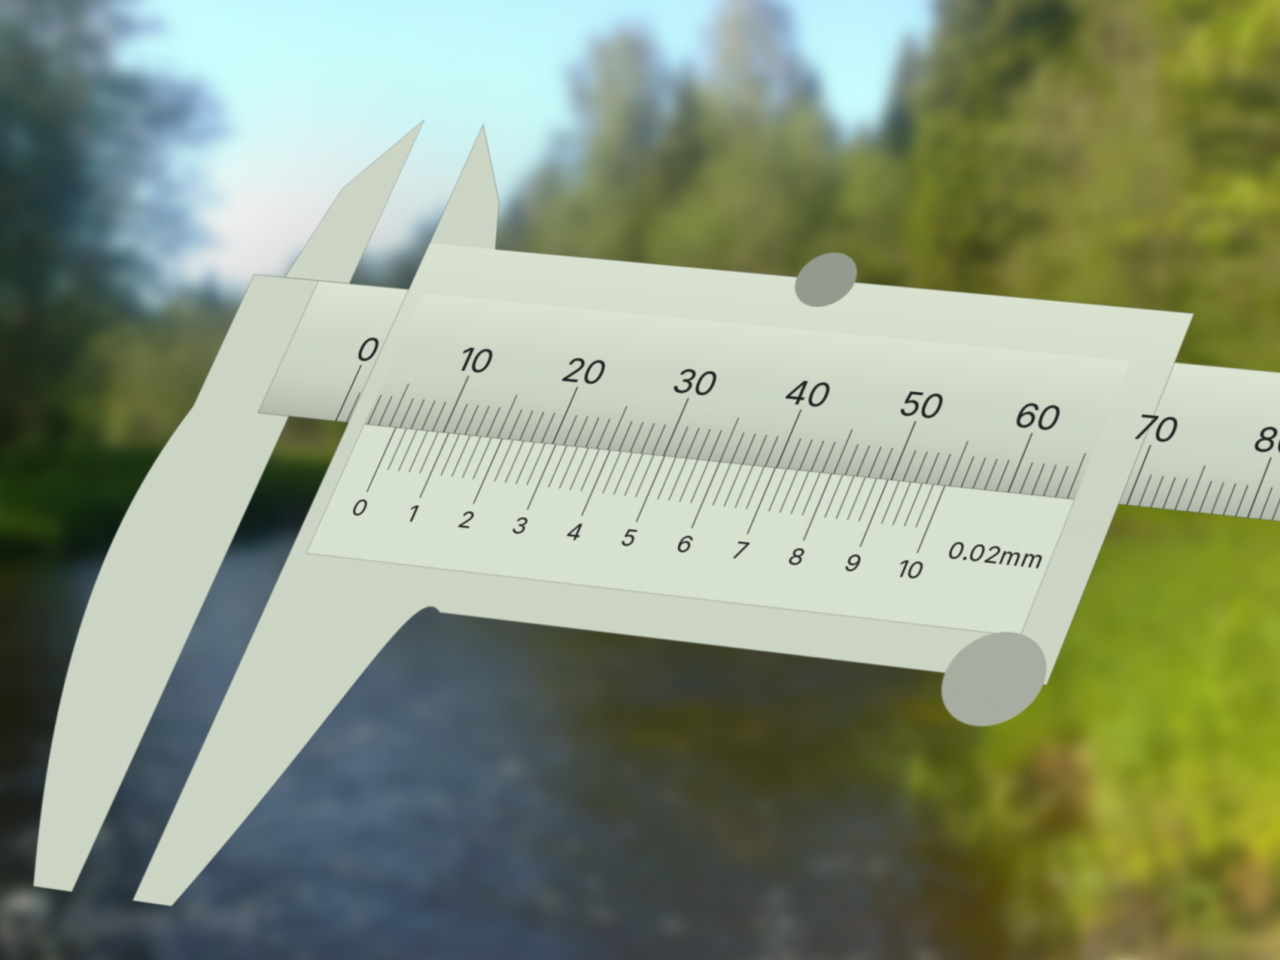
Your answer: 5.6,mm
